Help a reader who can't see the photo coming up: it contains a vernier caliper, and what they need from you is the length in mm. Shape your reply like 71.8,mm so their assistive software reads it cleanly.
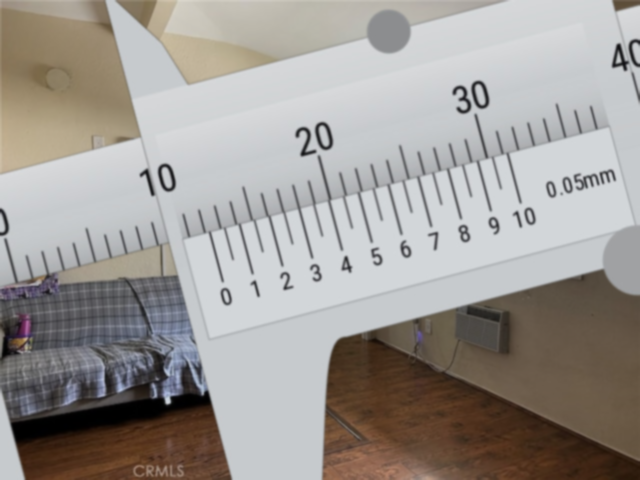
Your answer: 12.3,mm
